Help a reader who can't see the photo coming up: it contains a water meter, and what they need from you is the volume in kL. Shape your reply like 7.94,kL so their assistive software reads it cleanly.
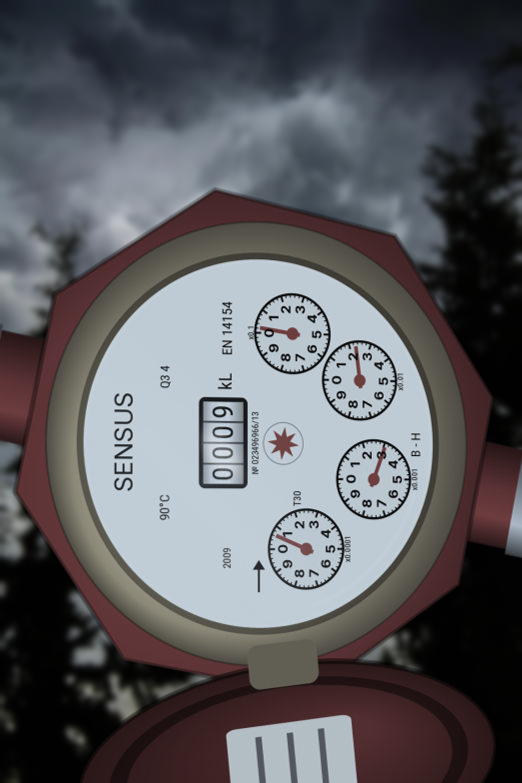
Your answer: 9.0230,kL
